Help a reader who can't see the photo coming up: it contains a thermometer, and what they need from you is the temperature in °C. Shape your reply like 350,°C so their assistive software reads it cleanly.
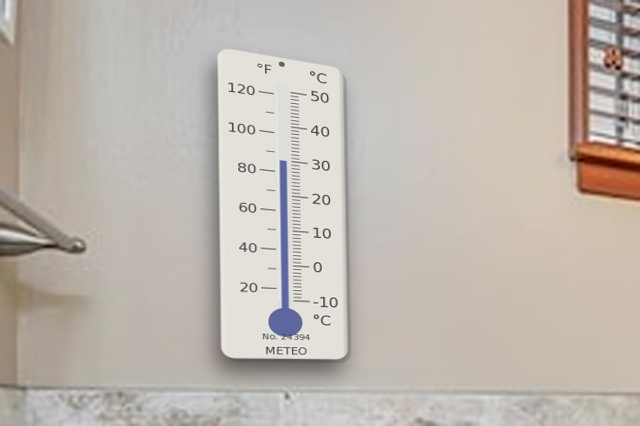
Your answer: 30,°C
